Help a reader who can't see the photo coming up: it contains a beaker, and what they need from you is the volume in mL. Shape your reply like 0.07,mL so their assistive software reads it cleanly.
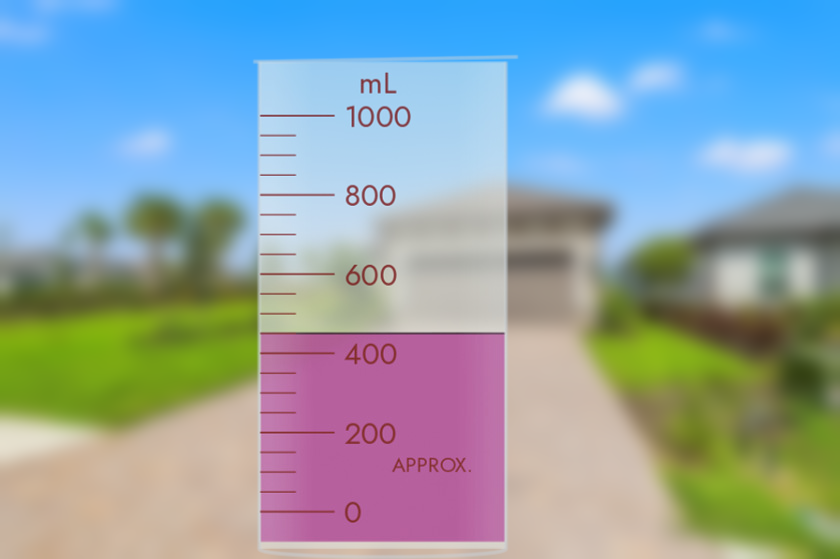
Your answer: 450,mL
